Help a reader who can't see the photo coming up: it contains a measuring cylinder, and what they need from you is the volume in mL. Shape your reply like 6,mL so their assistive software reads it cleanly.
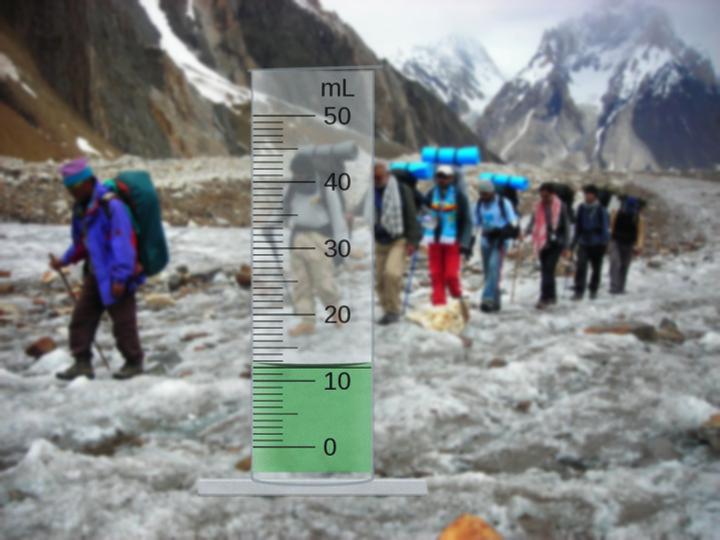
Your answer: 12,mL
